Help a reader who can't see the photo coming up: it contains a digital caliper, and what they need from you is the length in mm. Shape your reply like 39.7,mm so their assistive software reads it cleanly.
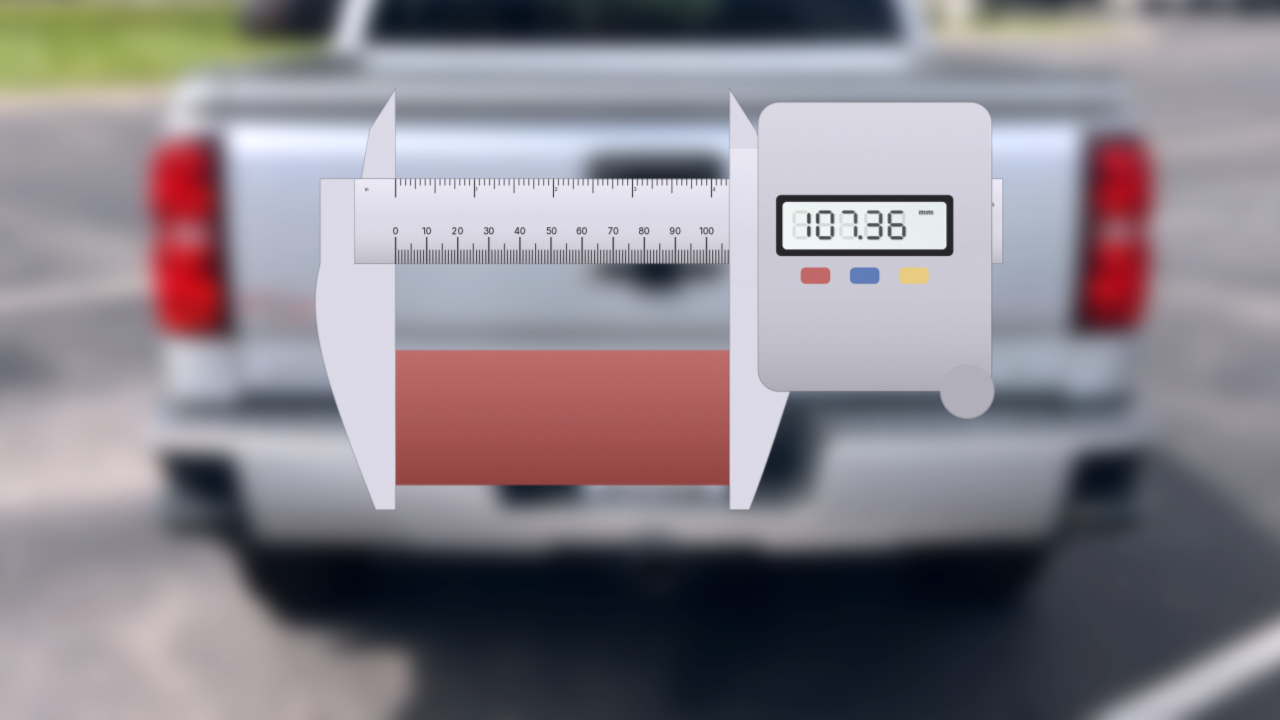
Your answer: 107.36,mm
